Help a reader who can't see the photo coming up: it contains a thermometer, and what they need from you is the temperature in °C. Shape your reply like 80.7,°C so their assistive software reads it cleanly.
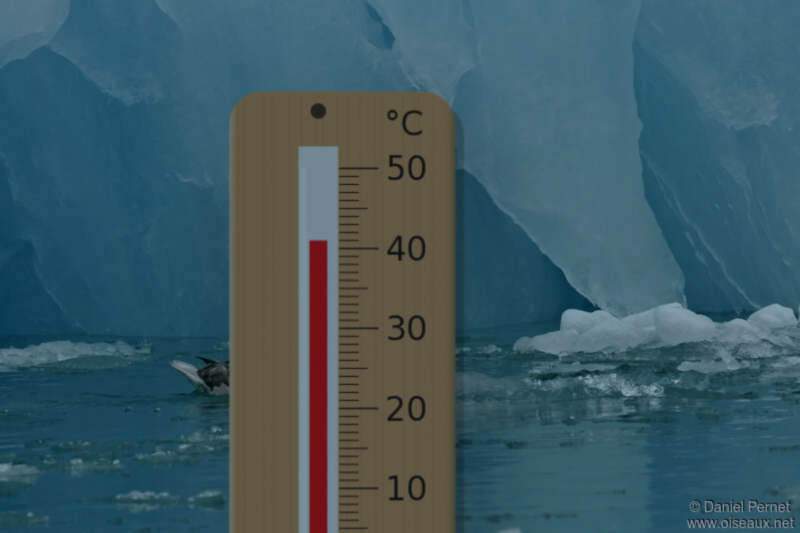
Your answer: 41,°C
